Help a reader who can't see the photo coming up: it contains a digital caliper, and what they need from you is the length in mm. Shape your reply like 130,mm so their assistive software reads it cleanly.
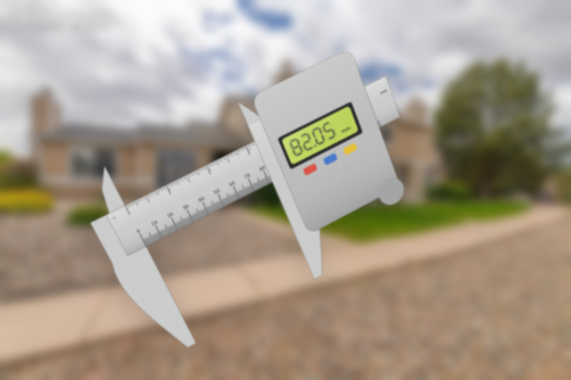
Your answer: 82.05,mm
